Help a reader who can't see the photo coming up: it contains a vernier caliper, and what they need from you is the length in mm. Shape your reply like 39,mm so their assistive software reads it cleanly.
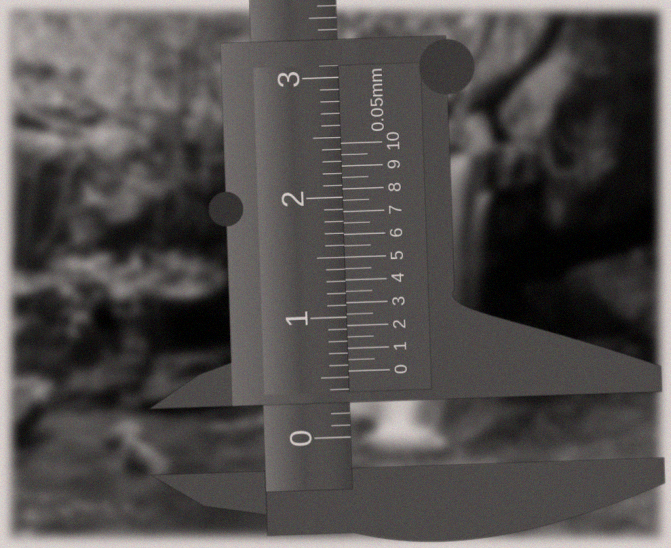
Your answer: 5.5,mm
